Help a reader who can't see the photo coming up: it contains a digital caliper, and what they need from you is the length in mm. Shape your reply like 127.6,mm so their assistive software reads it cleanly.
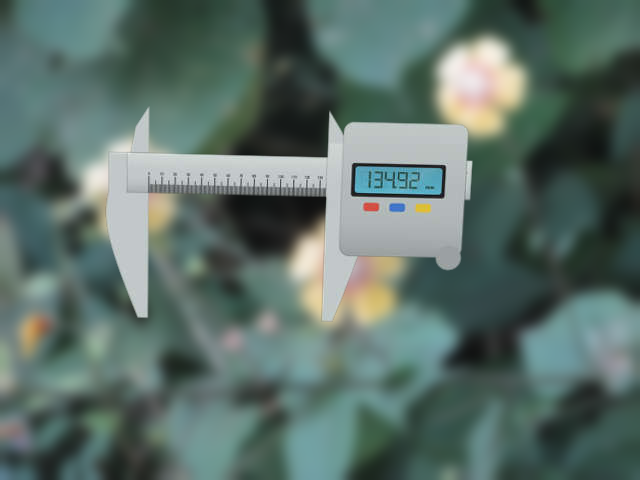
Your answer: 134.92,mm
